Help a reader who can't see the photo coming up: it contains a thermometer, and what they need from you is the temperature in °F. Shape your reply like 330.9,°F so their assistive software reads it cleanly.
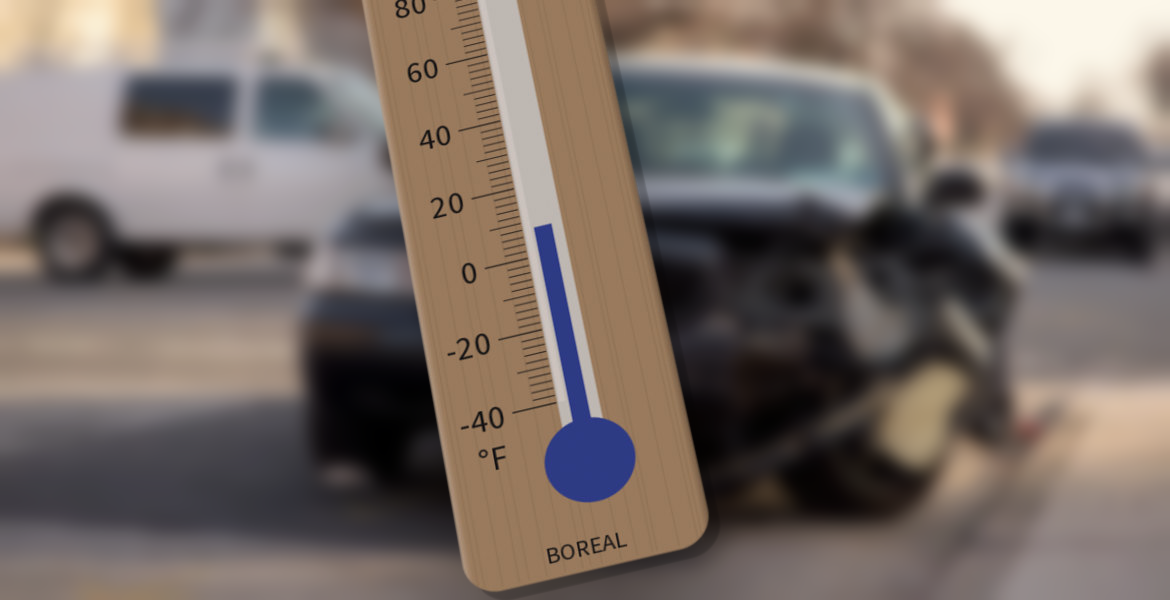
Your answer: 8,°F
